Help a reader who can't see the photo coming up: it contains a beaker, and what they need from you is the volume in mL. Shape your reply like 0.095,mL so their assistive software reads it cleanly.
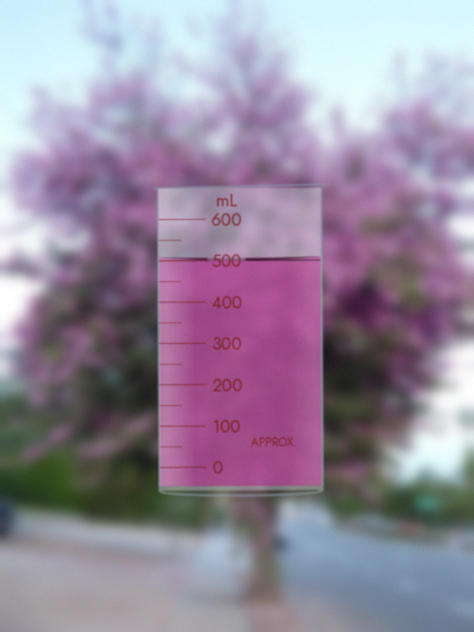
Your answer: 500,mL
